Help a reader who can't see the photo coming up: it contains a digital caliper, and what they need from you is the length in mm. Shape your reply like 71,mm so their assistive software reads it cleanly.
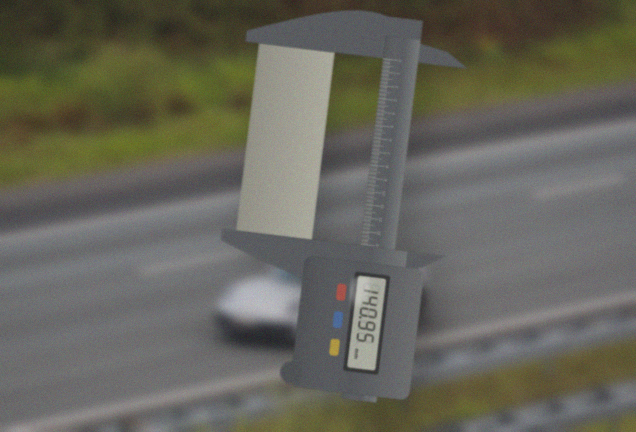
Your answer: 140.95,mm
